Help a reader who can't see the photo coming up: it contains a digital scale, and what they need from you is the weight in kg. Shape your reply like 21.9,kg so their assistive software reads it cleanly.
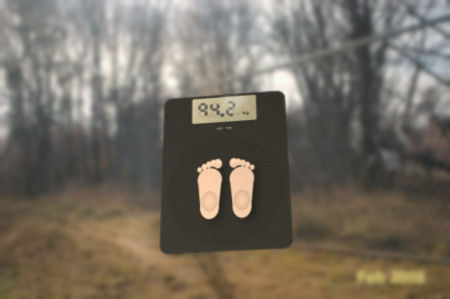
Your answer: 94.2,kg
